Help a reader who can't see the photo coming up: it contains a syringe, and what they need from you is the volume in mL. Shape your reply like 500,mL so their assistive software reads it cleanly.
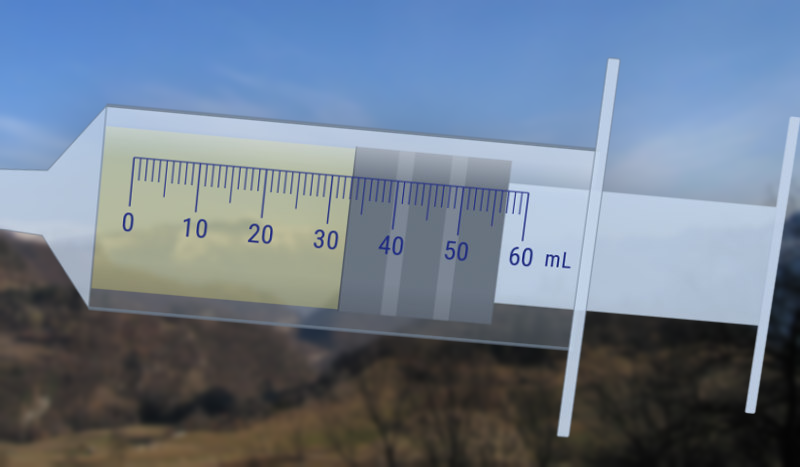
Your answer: 33,mL
